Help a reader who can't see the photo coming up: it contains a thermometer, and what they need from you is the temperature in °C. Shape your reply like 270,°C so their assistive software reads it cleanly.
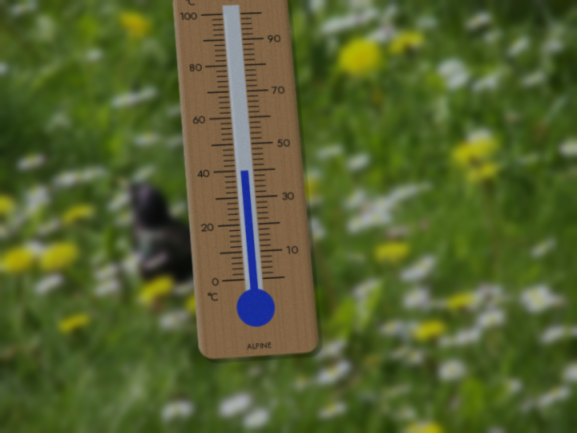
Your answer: 40,°C
